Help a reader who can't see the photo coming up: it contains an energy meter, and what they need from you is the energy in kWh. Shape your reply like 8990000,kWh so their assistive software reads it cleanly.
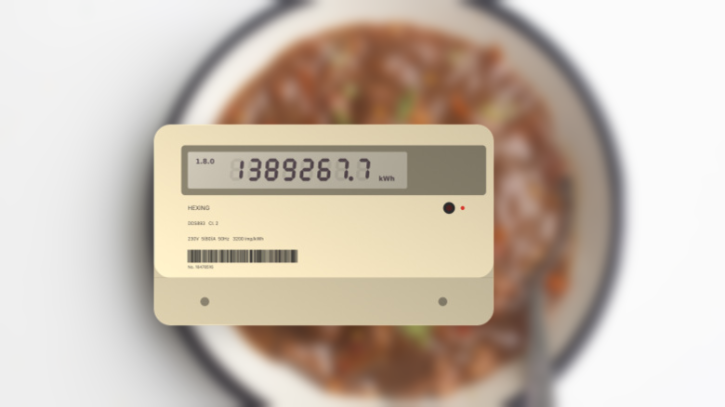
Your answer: 1389267.7,kWh
